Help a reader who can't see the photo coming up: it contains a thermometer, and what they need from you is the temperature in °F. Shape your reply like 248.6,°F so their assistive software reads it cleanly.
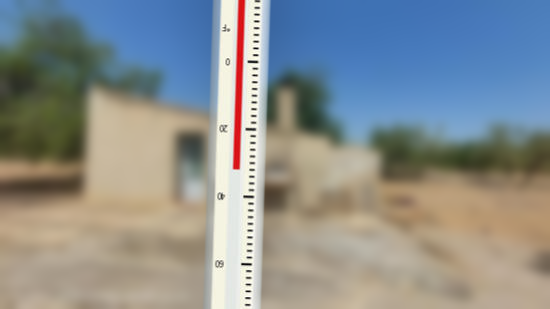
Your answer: 32,°F
